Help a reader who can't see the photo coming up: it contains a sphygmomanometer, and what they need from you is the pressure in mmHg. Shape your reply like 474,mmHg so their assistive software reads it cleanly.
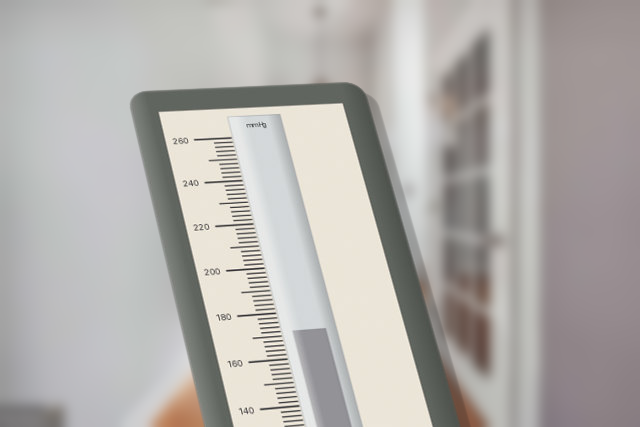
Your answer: 172,mmHg
